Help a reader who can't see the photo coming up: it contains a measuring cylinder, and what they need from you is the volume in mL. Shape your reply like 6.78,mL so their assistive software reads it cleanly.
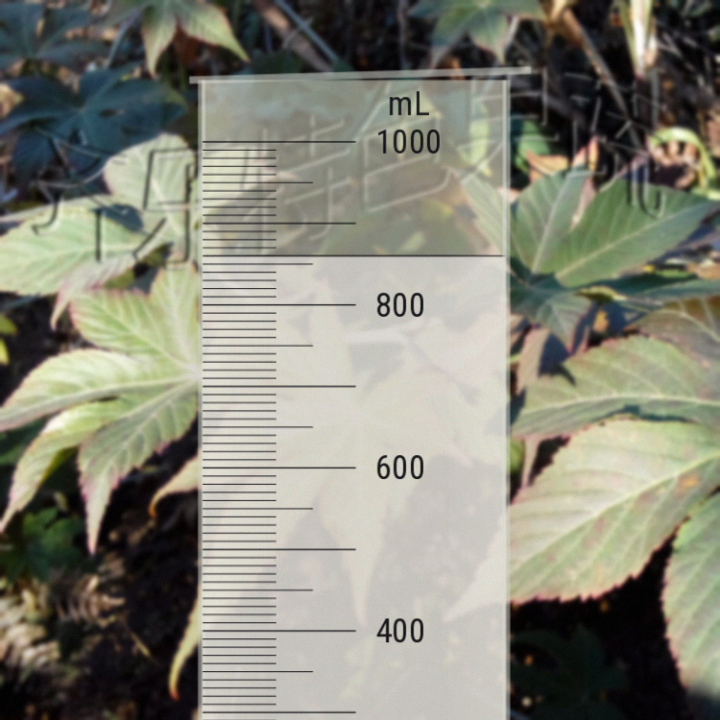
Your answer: 860,mL
